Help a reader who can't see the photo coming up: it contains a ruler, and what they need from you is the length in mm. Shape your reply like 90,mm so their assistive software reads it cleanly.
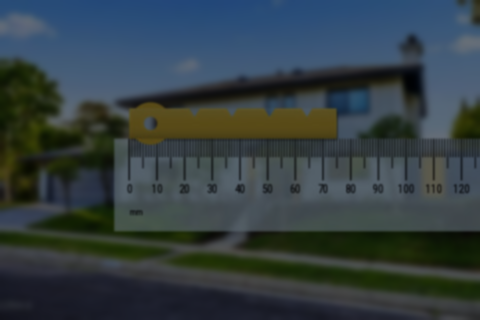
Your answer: 75,mm
